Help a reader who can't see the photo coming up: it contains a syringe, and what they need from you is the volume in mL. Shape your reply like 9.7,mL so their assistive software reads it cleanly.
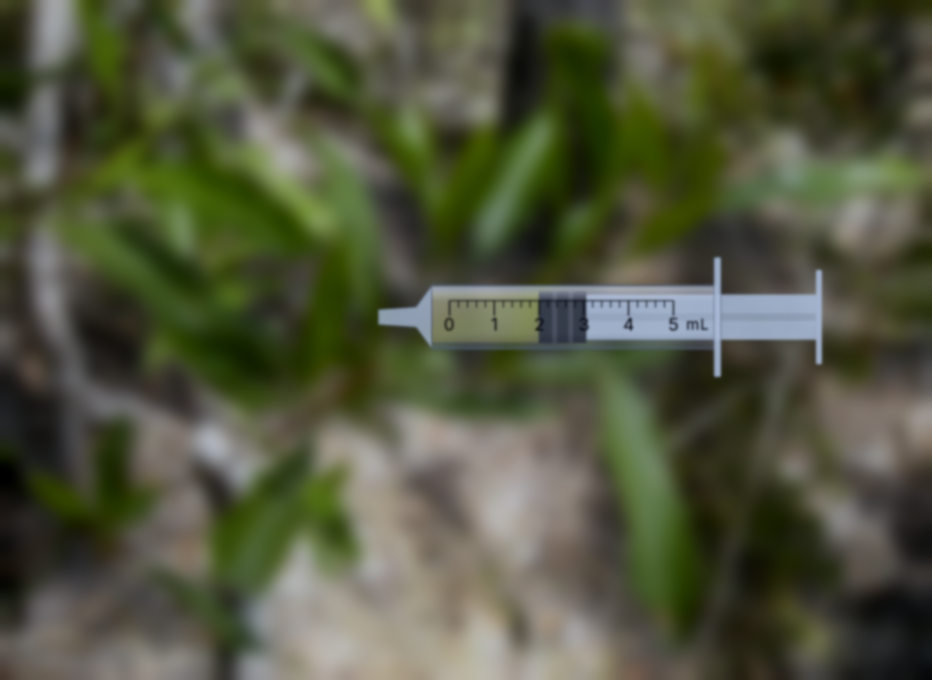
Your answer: 2,mL
